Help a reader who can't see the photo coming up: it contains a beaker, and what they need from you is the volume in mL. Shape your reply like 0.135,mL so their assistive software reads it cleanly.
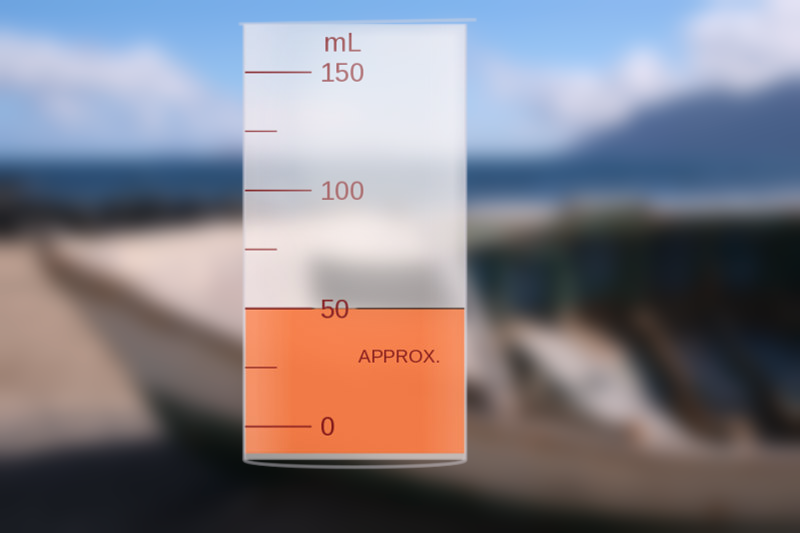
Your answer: 50,mL
